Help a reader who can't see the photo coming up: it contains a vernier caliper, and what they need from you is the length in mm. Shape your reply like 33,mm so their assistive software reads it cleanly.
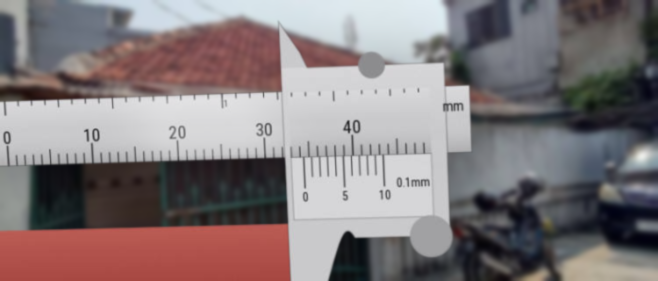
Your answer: 34.4,mm
